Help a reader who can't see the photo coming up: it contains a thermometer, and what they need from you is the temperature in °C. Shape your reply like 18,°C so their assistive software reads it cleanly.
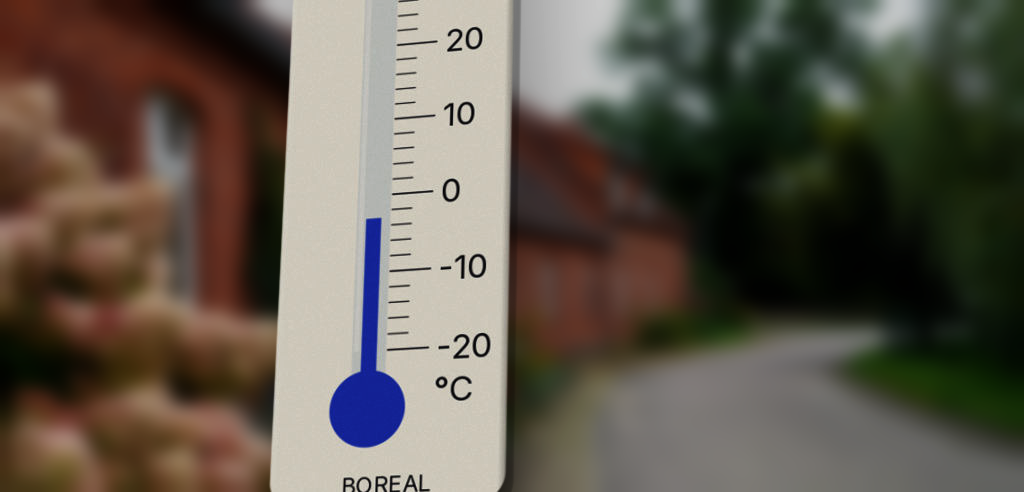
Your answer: -3,°C
